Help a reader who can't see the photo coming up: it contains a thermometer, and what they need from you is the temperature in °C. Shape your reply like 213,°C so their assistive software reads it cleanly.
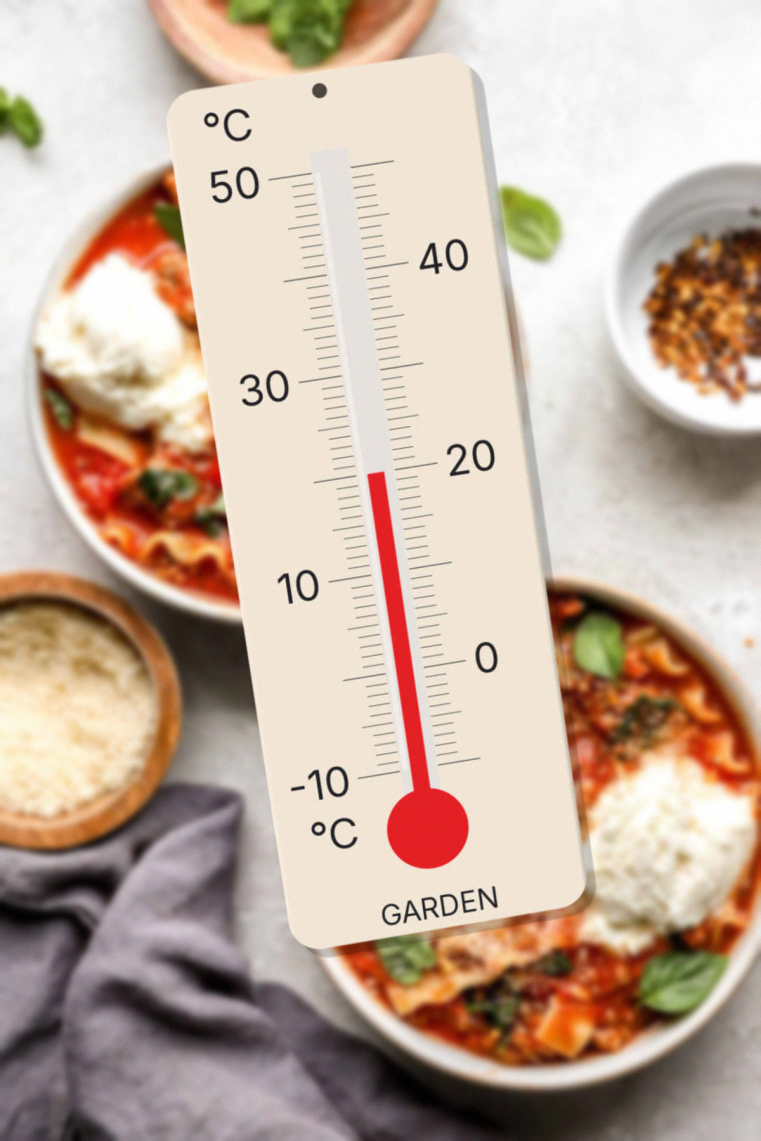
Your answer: 20,°C
